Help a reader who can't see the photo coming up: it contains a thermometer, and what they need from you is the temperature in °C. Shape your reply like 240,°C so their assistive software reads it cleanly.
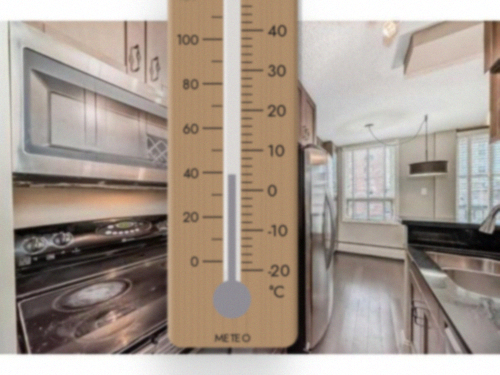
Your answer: 4,°C
